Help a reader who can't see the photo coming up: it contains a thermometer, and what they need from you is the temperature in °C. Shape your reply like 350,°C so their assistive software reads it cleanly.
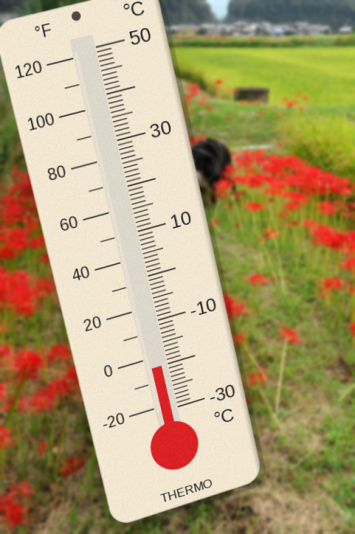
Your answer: -20,°C
